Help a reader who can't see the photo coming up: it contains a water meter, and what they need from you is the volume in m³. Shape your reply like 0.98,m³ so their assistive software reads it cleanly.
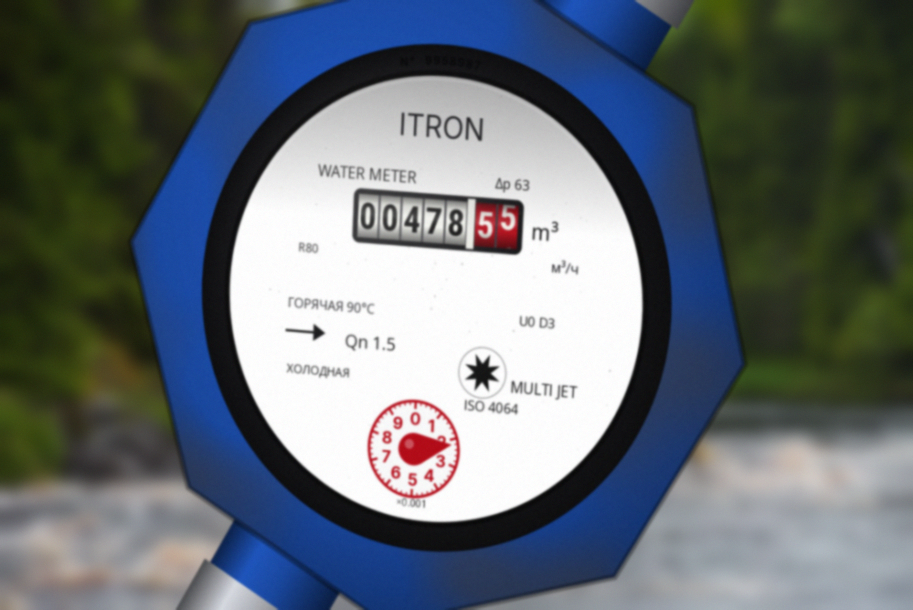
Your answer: 478.552,m³
